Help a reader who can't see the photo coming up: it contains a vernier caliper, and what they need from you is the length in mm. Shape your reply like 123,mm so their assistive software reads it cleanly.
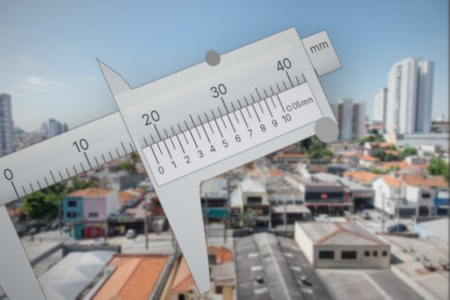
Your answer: 18.4,mm
